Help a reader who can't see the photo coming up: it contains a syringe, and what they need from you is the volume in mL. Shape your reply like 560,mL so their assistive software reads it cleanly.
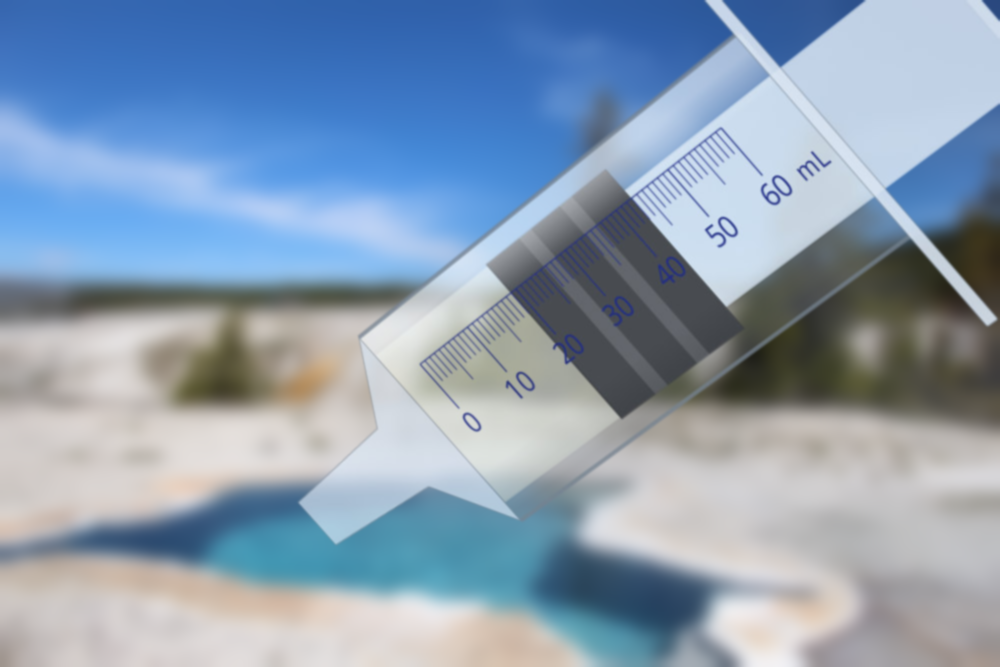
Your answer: 19,mL
